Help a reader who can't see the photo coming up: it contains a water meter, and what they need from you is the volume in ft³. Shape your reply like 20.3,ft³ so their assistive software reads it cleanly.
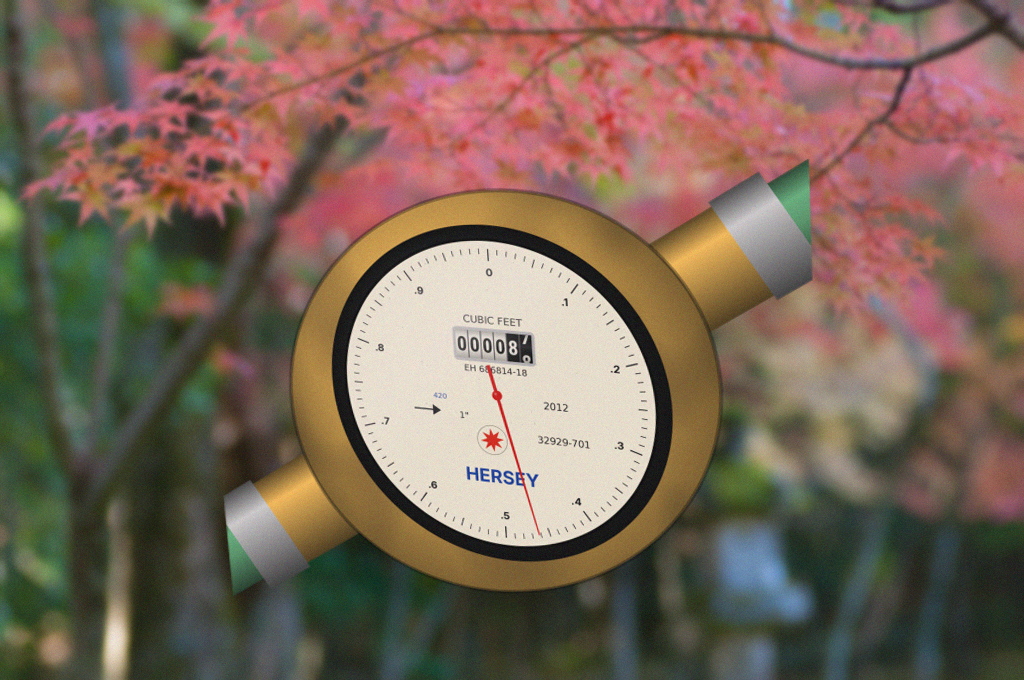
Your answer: 87.46,ft³
